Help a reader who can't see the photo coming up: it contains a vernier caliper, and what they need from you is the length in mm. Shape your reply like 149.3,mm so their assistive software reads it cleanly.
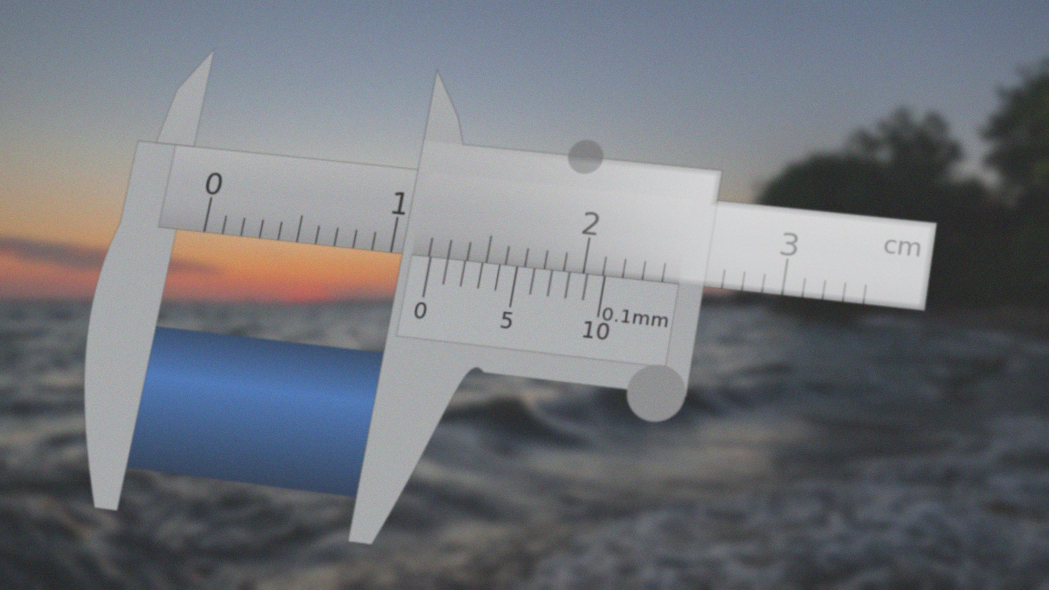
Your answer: 12.1,mm
